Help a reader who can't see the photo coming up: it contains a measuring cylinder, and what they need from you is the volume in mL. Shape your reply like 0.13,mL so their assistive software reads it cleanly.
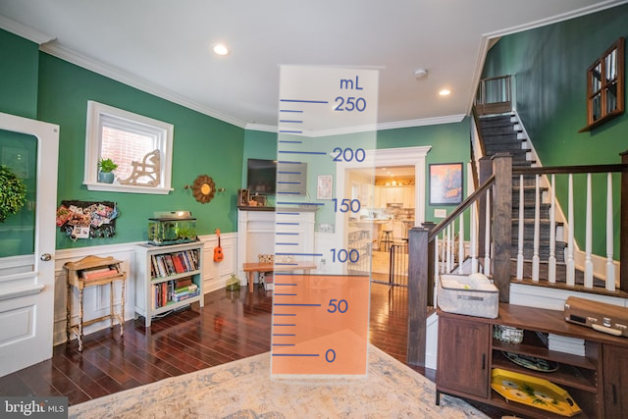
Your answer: 80,mL
